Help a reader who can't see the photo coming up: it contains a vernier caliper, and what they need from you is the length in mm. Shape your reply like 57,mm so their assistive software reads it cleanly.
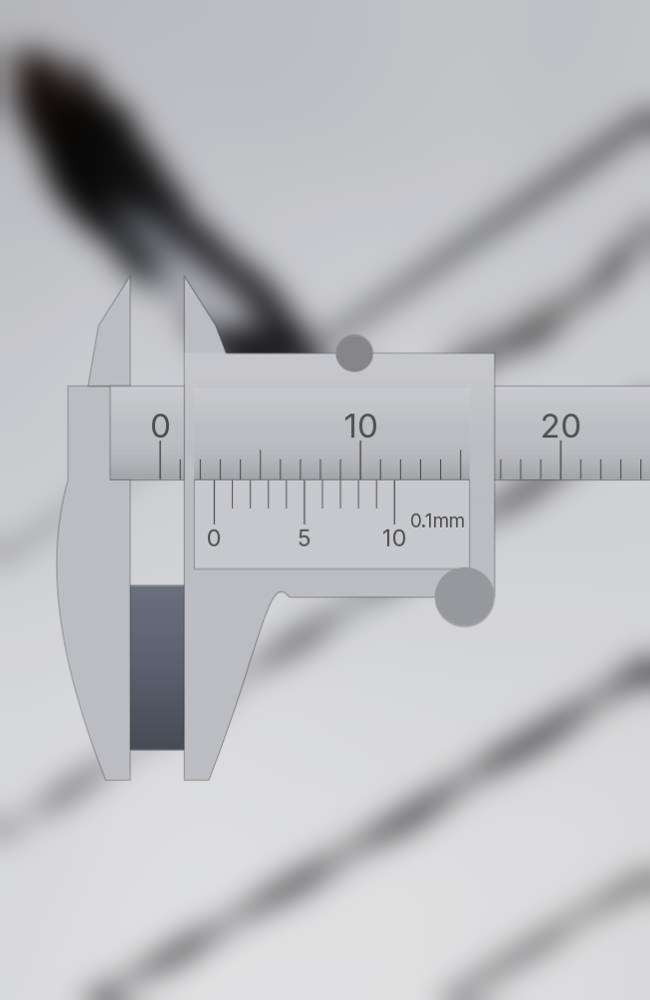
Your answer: 2.7,mm
